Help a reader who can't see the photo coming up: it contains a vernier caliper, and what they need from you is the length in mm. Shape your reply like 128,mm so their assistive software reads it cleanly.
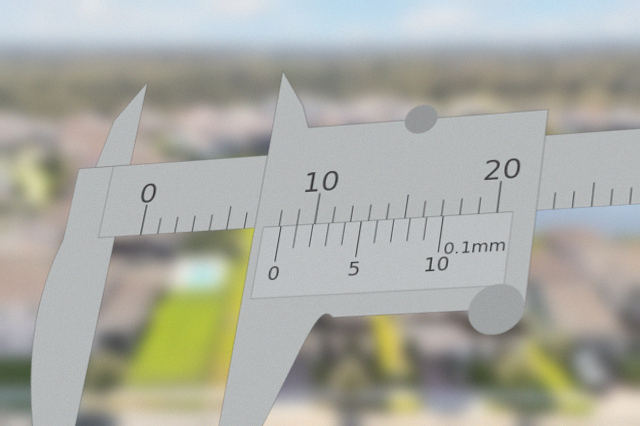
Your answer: 8.1,mm
